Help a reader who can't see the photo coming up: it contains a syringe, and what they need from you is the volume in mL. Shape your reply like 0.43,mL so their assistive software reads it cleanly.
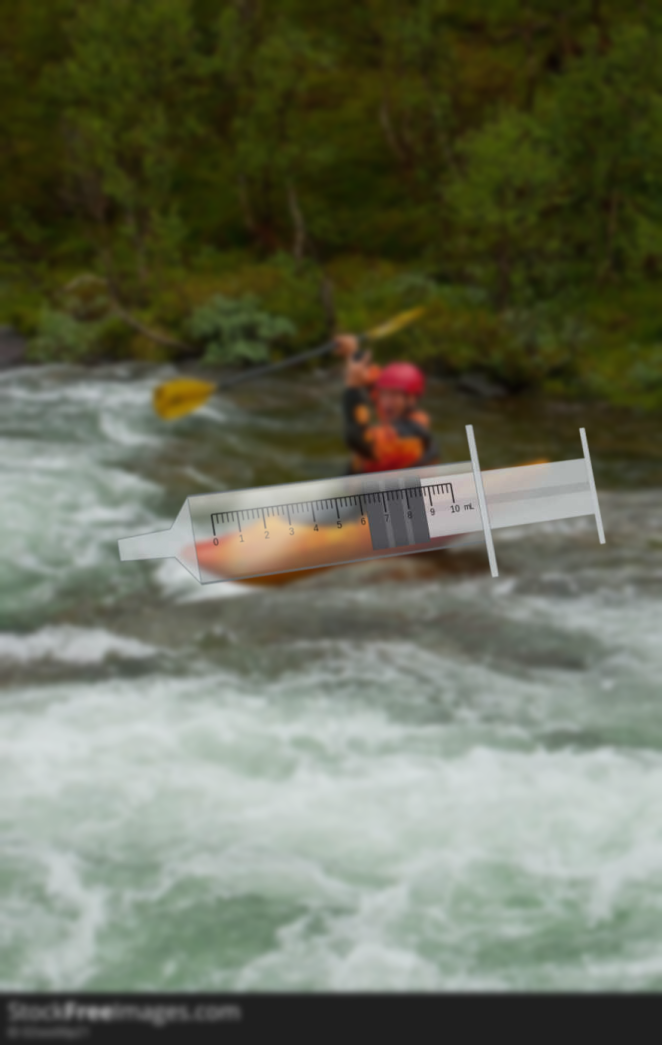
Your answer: 6.2,mL
